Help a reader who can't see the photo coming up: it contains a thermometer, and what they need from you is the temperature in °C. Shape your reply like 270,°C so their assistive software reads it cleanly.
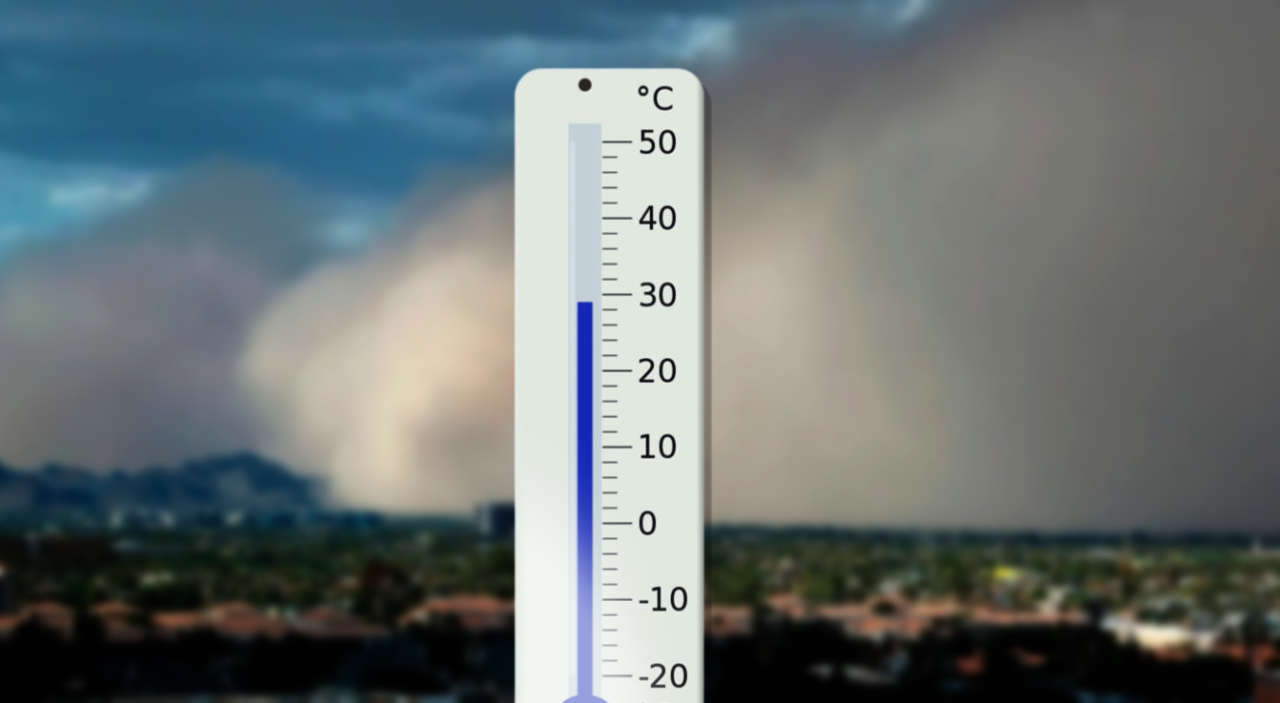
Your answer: 29,°C
